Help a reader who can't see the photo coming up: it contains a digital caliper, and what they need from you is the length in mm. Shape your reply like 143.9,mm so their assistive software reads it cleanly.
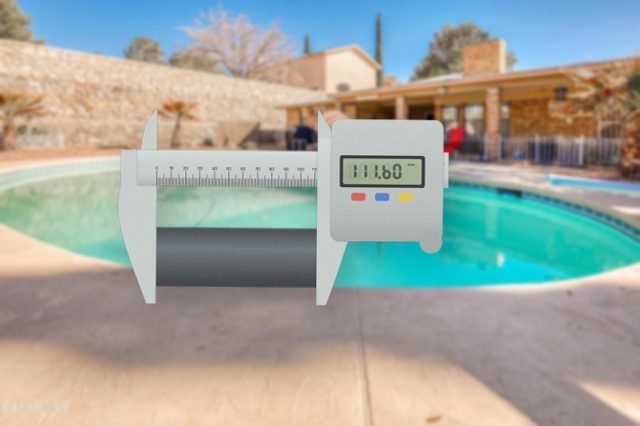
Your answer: 111.60,mm
